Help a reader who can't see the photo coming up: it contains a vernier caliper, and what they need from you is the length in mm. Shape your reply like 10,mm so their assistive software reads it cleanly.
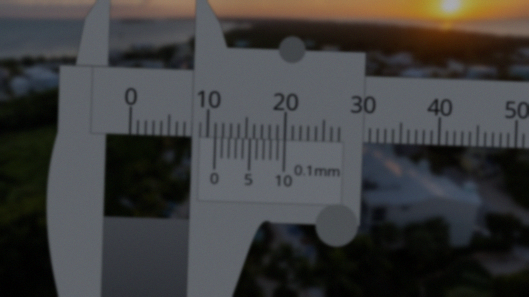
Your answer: 11.0,mm
